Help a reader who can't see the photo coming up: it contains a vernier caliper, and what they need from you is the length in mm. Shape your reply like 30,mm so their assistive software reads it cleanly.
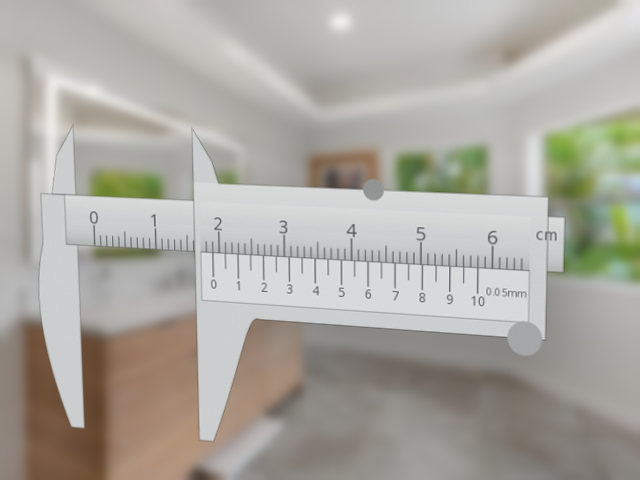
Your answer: 19.0,mm
